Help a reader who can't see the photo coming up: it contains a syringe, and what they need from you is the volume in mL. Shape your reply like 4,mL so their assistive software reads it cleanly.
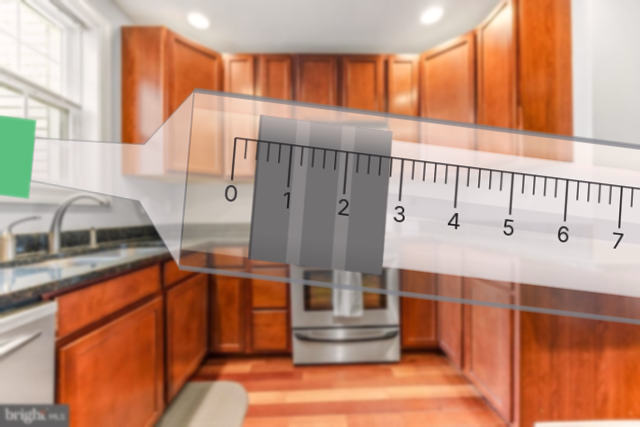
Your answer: 0.4,mL
